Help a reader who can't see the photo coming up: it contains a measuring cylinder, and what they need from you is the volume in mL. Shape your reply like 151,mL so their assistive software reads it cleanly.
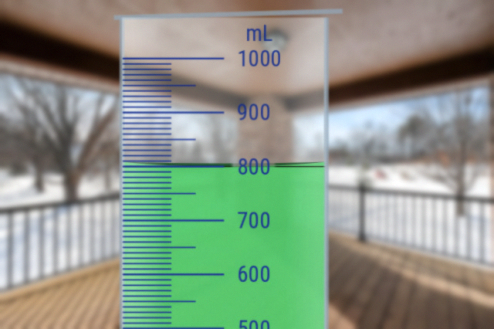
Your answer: 800,mL
